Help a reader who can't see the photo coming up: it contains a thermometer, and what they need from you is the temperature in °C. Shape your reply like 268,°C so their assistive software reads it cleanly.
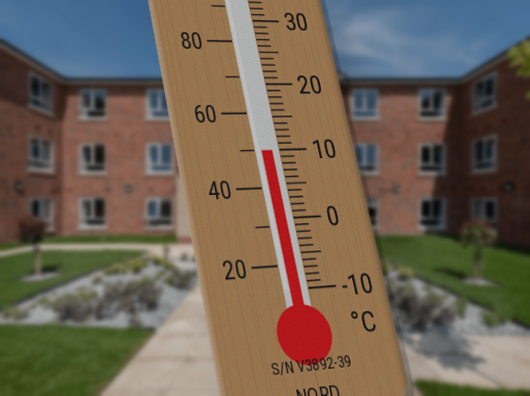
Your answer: 10,°C
